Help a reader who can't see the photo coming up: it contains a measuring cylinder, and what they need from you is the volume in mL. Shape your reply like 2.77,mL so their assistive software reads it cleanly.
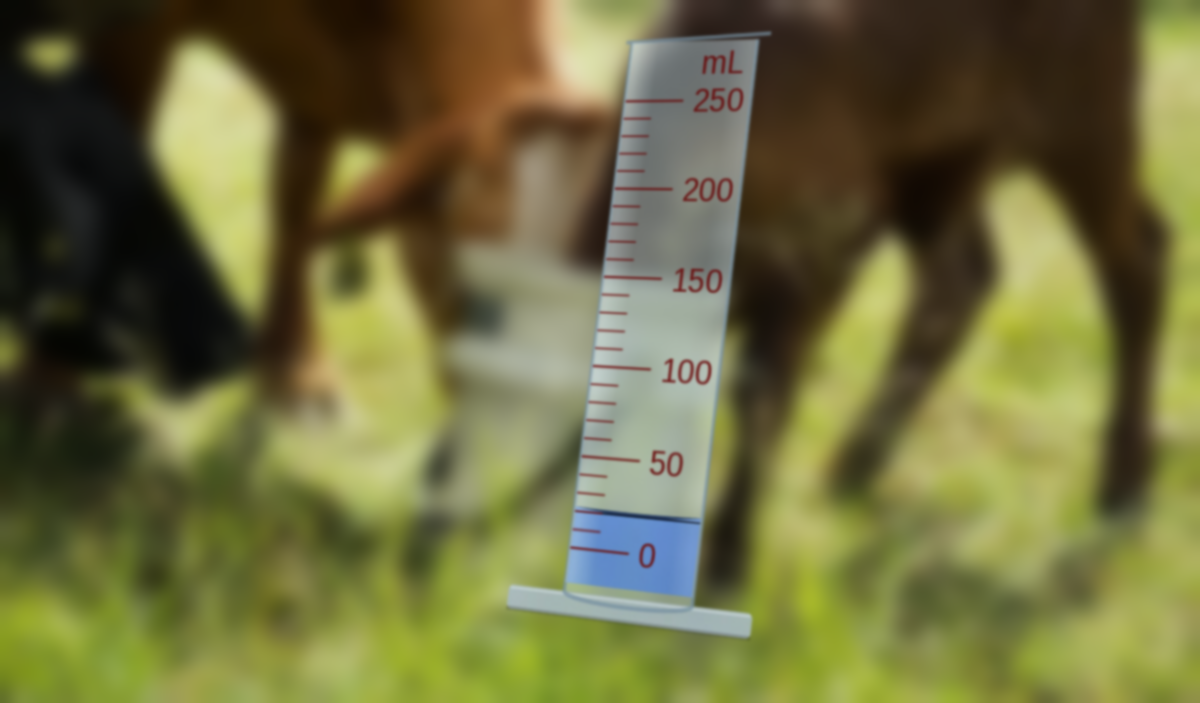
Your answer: 20,mL
